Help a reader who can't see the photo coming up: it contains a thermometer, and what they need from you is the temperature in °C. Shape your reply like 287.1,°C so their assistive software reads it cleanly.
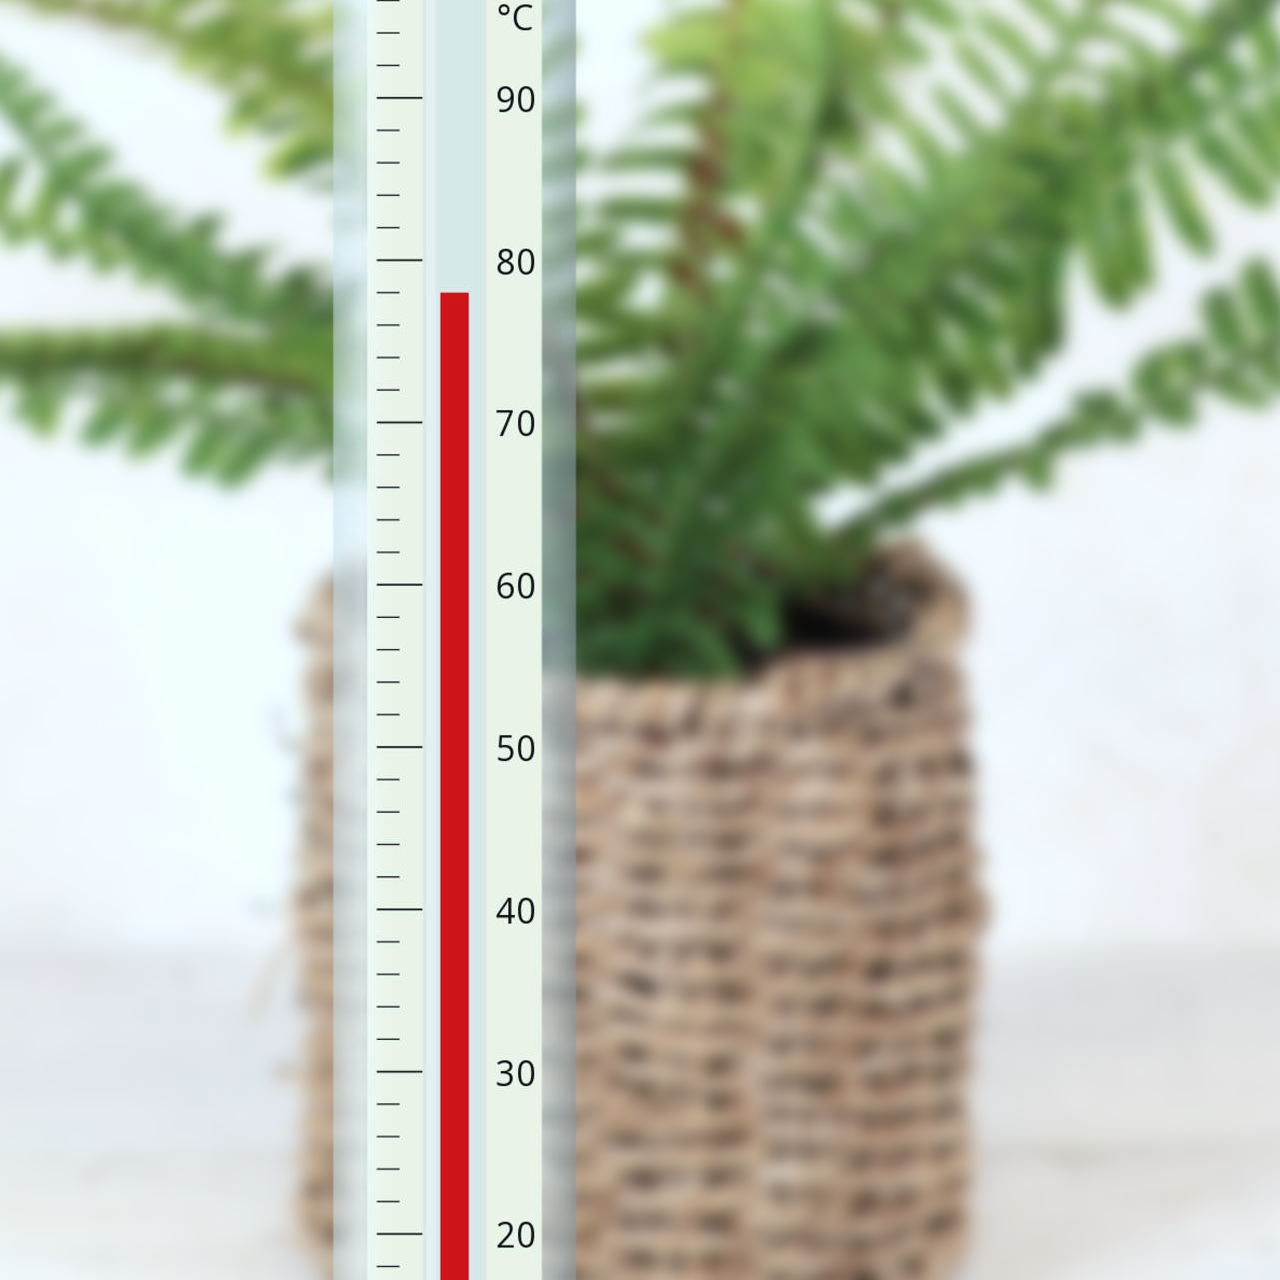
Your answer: 78,°C
